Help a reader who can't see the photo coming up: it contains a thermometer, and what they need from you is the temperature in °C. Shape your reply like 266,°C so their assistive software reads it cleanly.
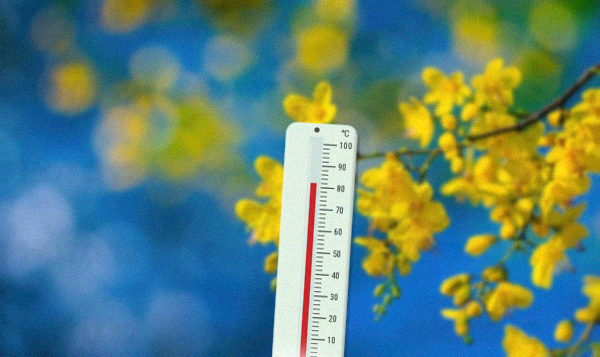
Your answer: 82,°C
